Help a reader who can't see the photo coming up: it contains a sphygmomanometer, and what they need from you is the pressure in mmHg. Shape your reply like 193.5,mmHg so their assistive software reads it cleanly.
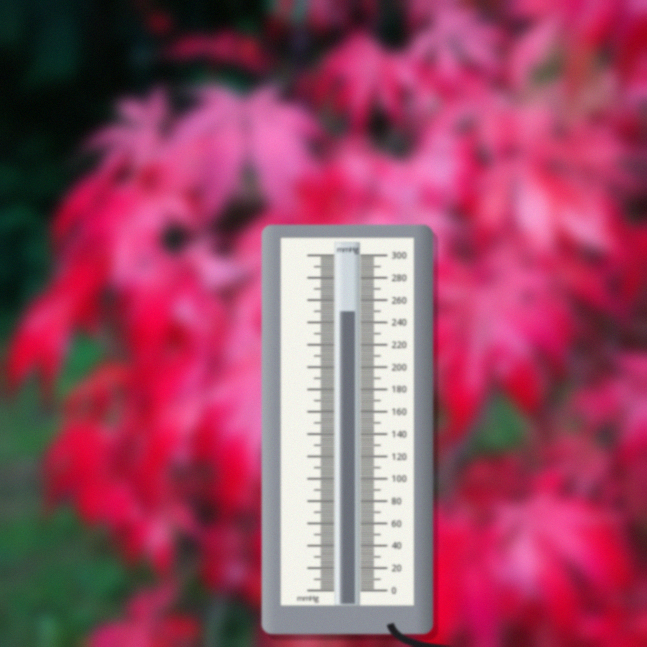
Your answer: 250,mmHg
